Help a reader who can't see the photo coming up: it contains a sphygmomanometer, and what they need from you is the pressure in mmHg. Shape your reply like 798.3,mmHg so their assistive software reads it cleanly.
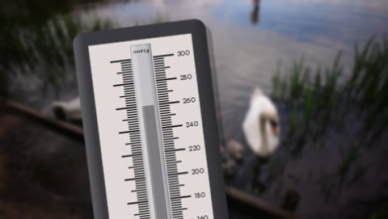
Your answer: 260,mmHg
